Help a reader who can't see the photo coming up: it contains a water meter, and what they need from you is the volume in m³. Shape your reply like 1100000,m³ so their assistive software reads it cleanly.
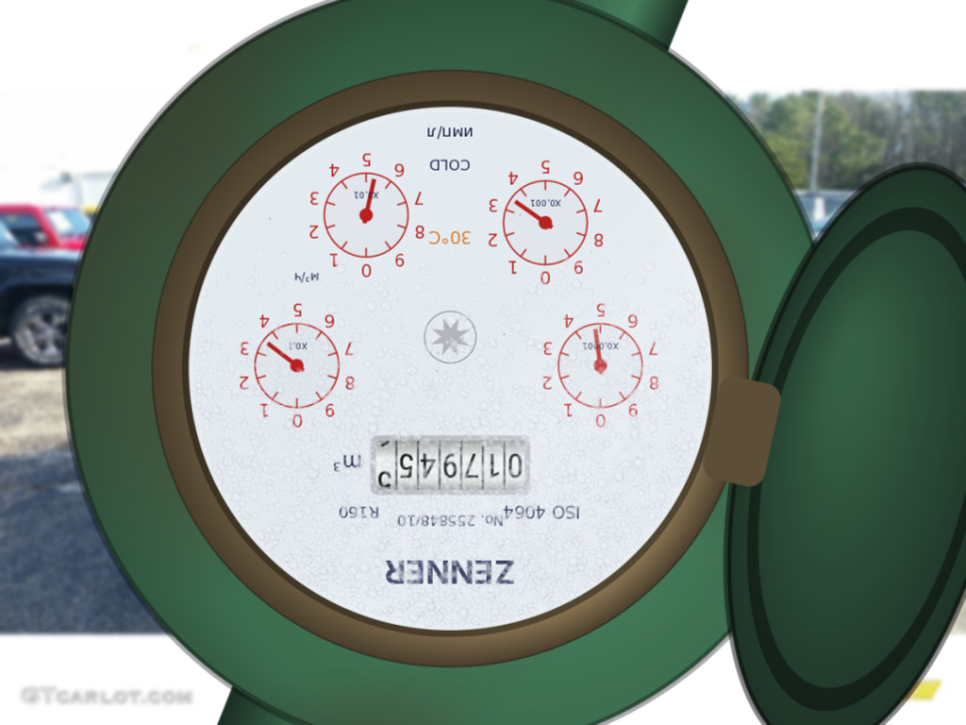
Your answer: 179455.3534,m³
